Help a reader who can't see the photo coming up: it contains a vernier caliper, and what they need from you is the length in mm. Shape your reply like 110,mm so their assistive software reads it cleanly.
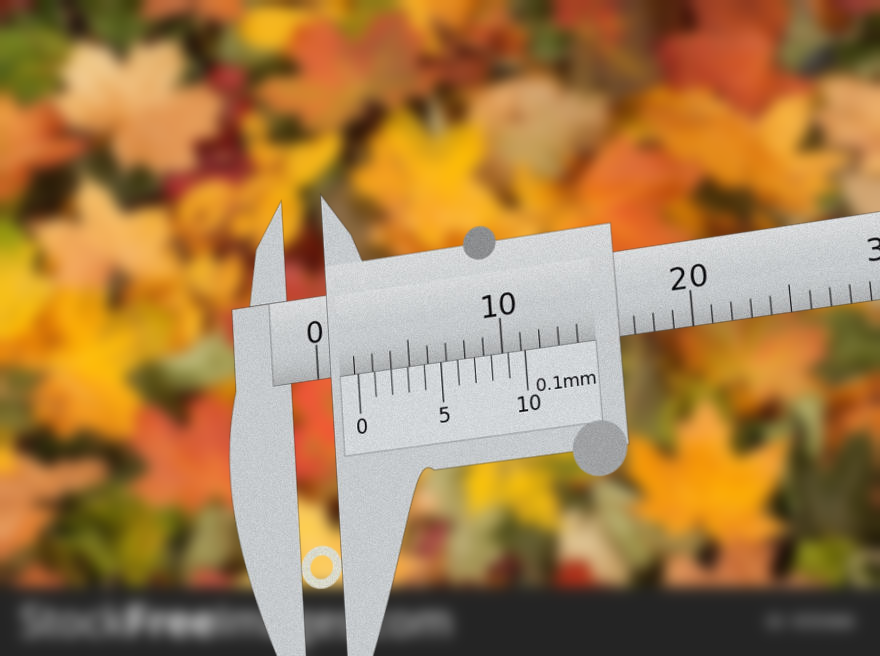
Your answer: 2.2,mm
